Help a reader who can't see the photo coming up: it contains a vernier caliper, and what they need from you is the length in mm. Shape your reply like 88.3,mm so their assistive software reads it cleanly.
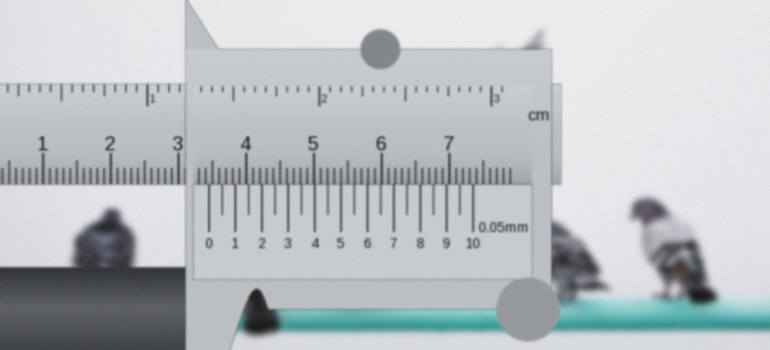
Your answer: 34.5,mm
